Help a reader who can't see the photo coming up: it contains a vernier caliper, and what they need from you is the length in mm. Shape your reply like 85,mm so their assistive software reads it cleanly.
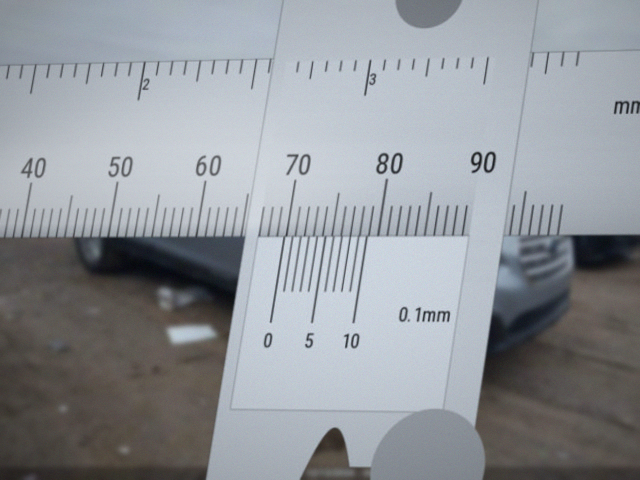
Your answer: 69.8,mm
